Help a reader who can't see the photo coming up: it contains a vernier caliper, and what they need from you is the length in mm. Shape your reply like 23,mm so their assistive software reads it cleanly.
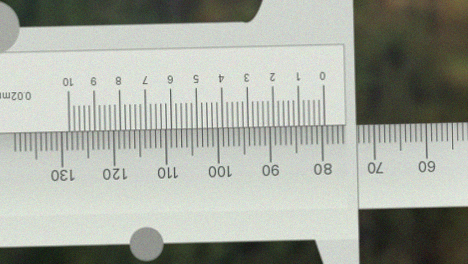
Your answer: 79.5,mm
